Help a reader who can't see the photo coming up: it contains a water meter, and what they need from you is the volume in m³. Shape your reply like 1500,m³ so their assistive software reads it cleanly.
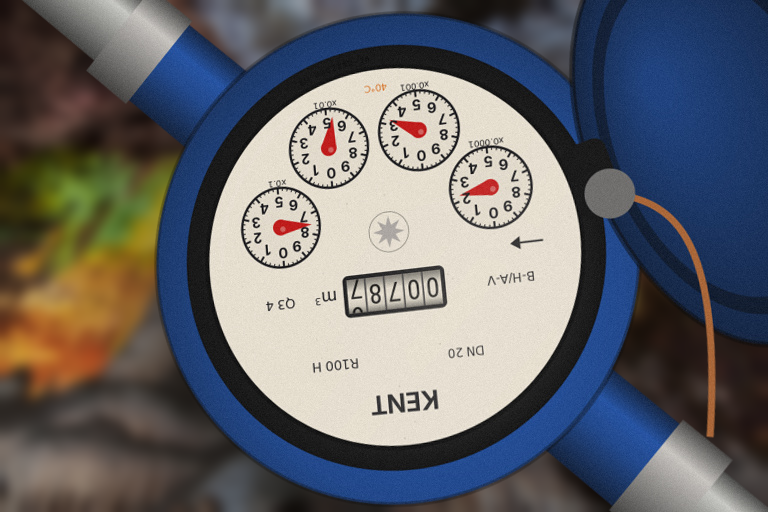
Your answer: 786.7532,m³
